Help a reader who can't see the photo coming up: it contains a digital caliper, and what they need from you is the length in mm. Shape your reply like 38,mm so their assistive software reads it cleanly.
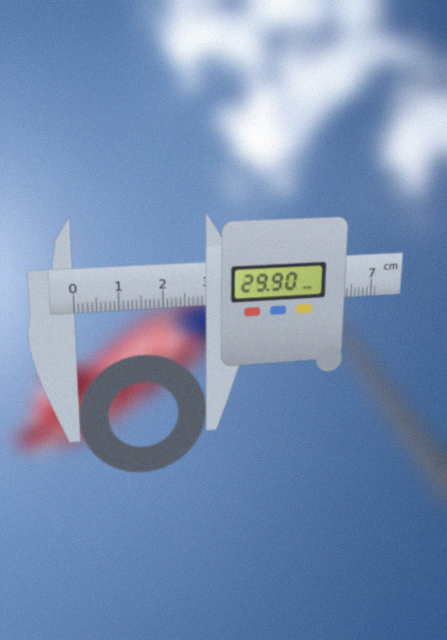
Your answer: 29.90,mm
